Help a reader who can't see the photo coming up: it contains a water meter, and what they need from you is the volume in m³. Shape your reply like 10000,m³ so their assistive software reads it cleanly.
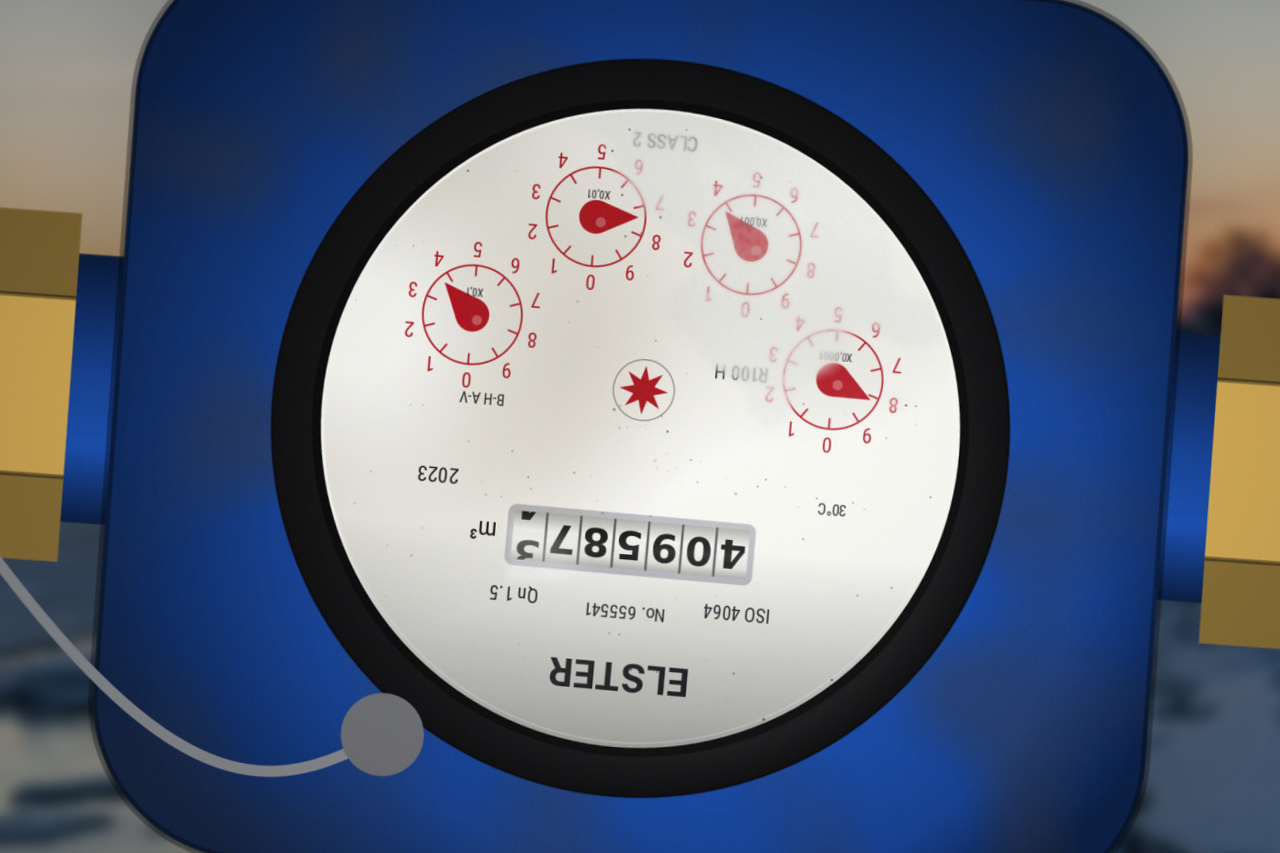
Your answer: 4095873.3738,m³
